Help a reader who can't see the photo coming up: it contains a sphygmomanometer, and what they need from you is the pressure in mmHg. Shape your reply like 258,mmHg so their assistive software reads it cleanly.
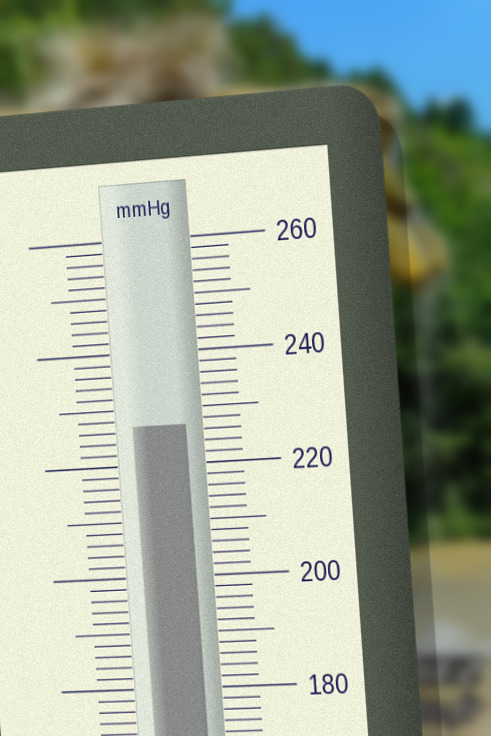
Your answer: 227,mmHg
